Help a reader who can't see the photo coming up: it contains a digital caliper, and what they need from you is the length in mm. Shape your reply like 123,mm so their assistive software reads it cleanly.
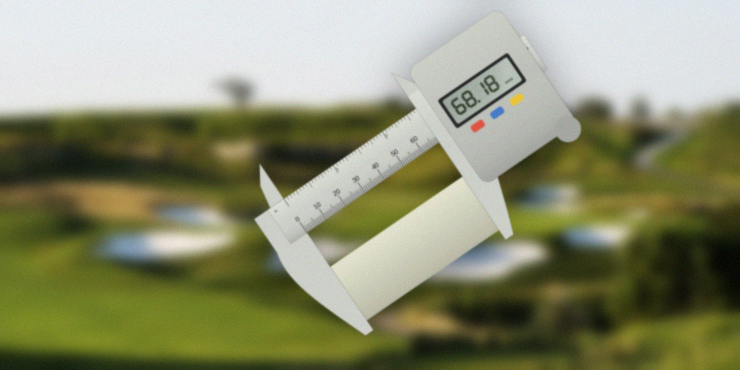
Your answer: 68.18,mm
